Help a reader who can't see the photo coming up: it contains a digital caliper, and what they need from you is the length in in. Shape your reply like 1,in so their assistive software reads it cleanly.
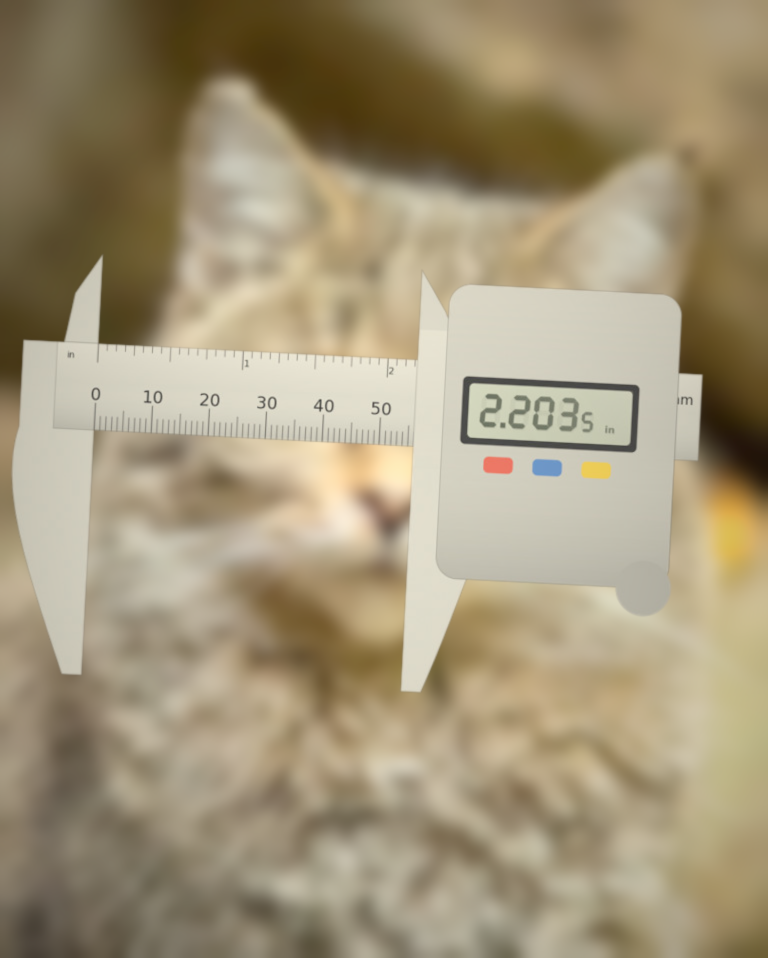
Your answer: 2.2035,in
